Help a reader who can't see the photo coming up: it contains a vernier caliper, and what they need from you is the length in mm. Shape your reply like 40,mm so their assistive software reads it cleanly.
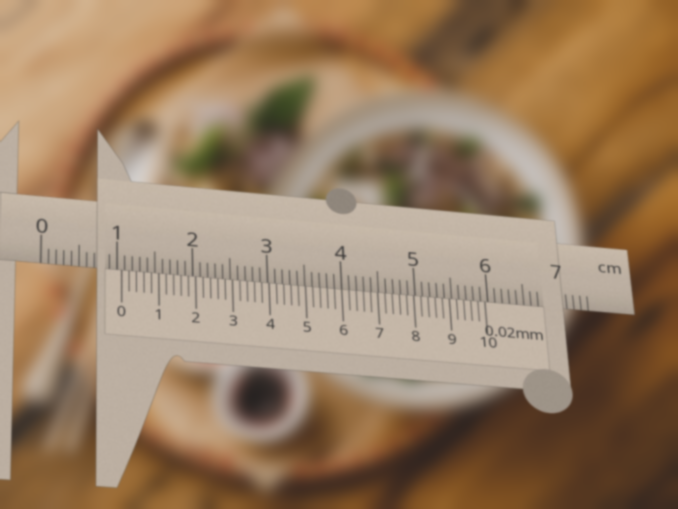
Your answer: 10.6,mm
